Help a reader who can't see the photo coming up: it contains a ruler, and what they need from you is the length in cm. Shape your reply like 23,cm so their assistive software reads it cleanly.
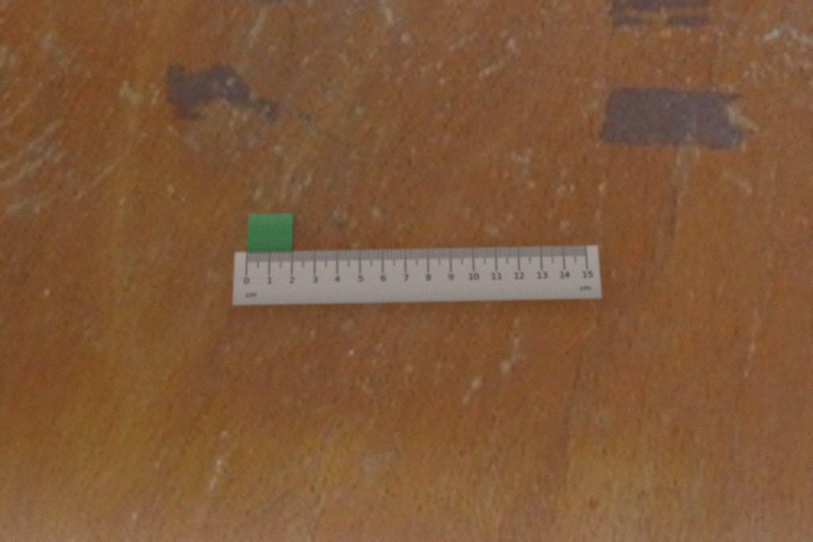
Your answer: 2,cm
